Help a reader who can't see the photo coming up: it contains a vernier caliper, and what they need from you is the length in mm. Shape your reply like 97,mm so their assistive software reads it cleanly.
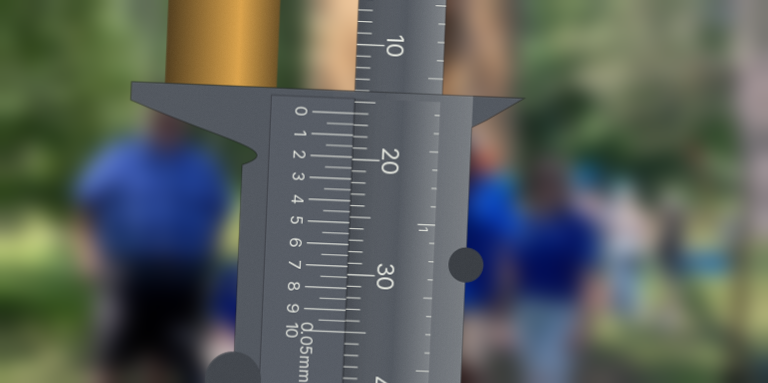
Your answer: 16.0,mm
